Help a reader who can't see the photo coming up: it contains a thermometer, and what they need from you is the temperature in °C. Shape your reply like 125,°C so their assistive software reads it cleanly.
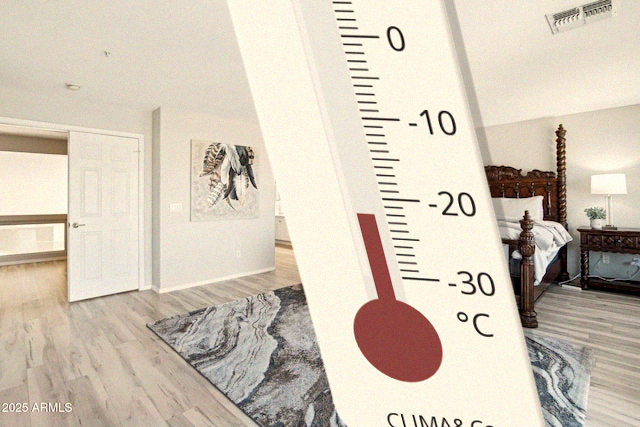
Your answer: -22,°C
